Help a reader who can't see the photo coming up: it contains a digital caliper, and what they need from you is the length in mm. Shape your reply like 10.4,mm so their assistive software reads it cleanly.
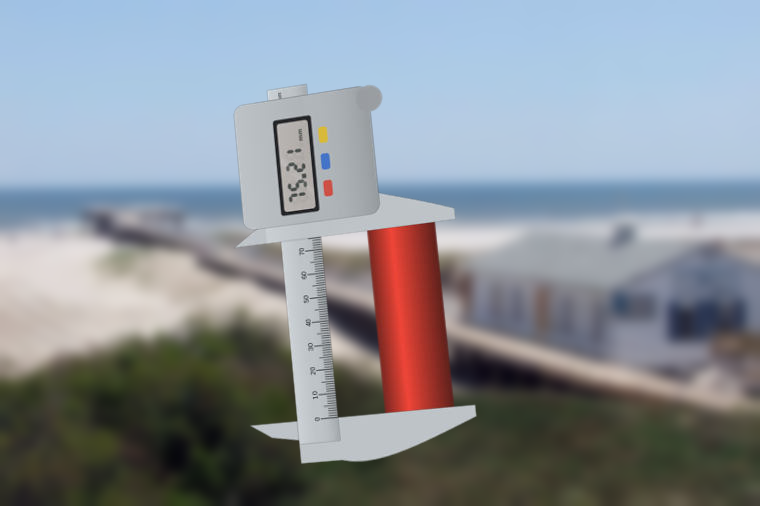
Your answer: 75.21,mm
